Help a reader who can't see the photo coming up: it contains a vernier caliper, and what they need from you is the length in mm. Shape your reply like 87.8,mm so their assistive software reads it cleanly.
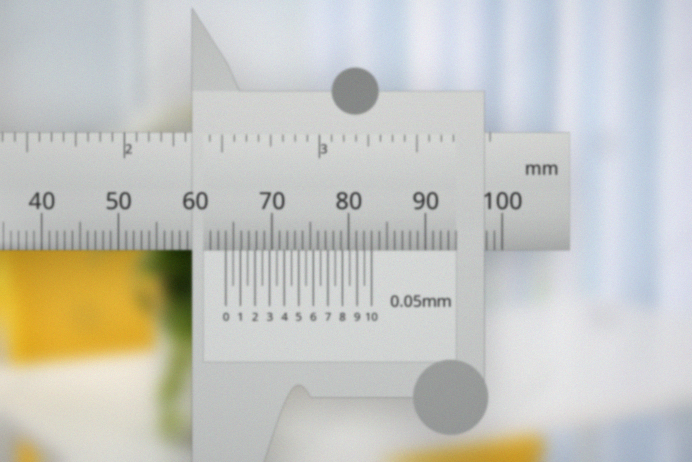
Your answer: 64.0,mm
